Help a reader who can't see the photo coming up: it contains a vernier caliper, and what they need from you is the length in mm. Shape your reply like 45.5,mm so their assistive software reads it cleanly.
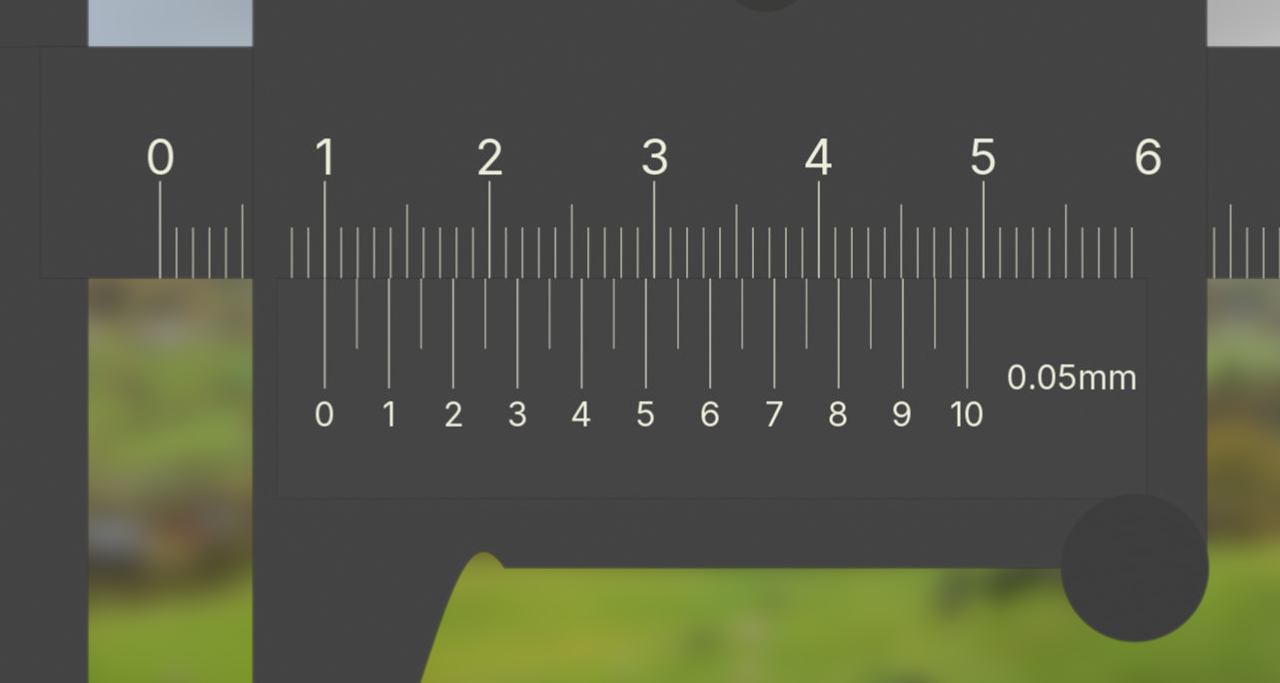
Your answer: 10.0,mm
